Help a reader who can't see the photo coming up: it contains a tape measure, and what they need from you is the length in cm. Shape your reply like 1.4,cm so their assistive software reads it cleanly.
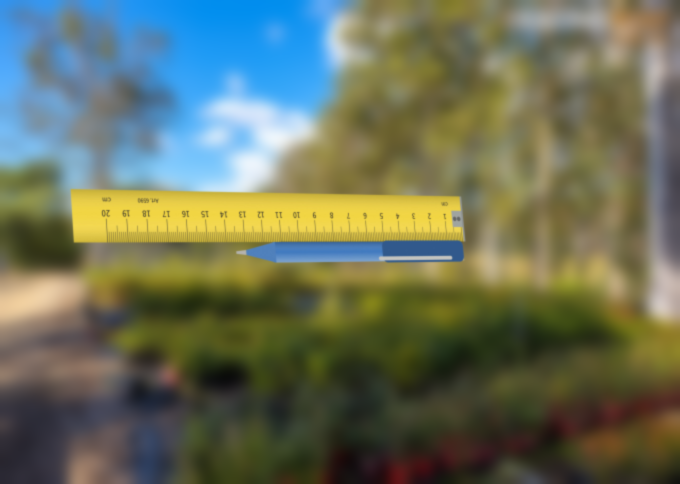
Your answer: 13.5,cm
